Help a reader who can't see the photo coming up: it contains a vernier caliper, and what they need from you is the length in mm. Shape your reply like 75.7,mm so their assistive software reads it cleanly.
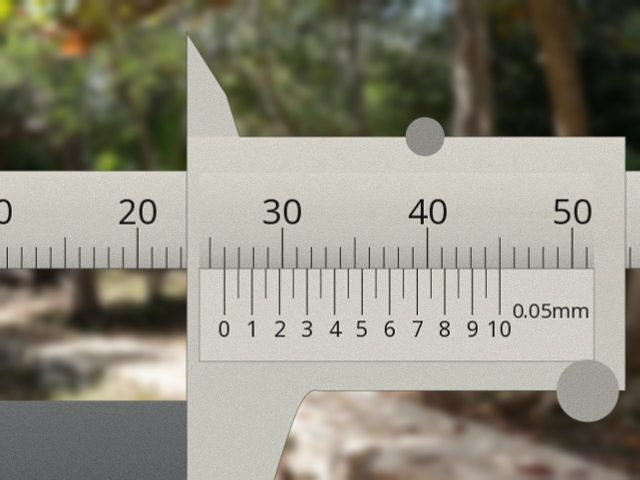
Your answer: 26.0,mm
